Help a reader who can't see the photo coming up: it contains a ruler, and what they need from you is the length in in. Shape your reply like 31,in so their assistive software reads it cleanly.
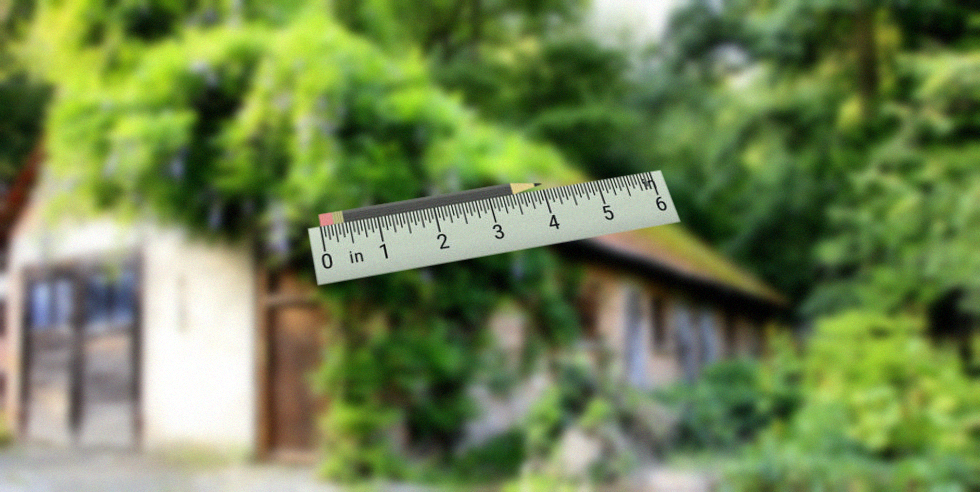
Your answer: 4,in
